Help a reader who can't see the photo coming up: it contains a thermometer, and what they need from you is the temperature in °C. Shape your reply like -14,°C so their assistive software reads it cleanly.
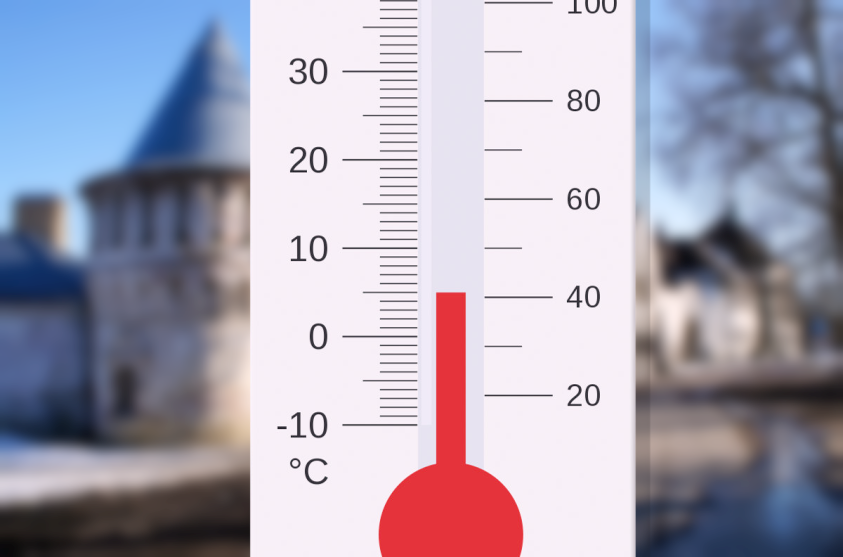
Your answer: 5,°C
